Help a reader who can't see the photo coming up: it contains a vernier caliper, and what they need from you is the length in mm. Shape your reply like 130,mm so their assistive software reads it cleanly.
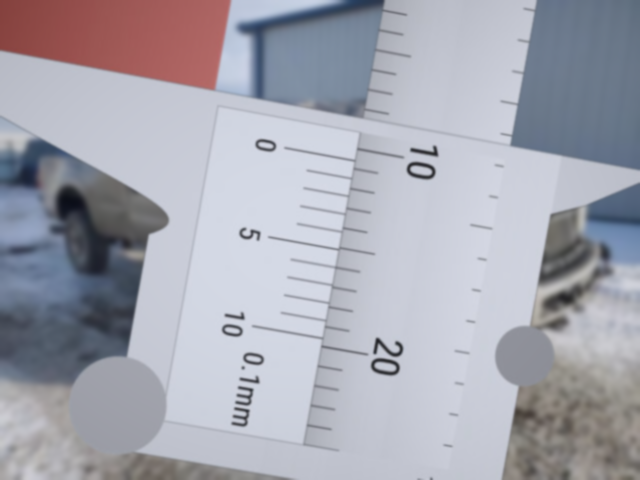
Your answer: 10.6,mm
